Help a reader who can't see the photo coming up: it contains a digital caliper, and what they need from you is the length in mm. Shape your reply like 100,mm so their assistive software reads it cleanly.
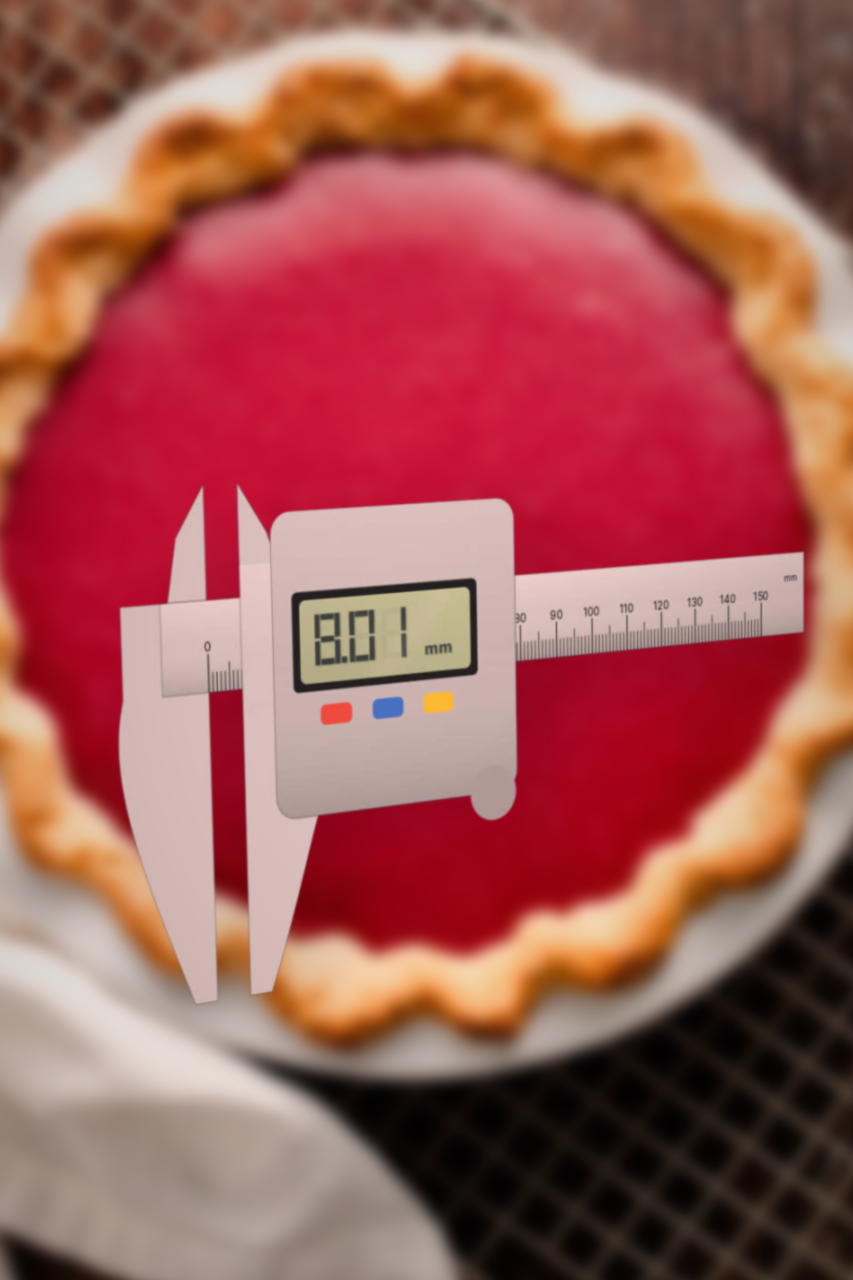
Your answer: 8.01,mm
